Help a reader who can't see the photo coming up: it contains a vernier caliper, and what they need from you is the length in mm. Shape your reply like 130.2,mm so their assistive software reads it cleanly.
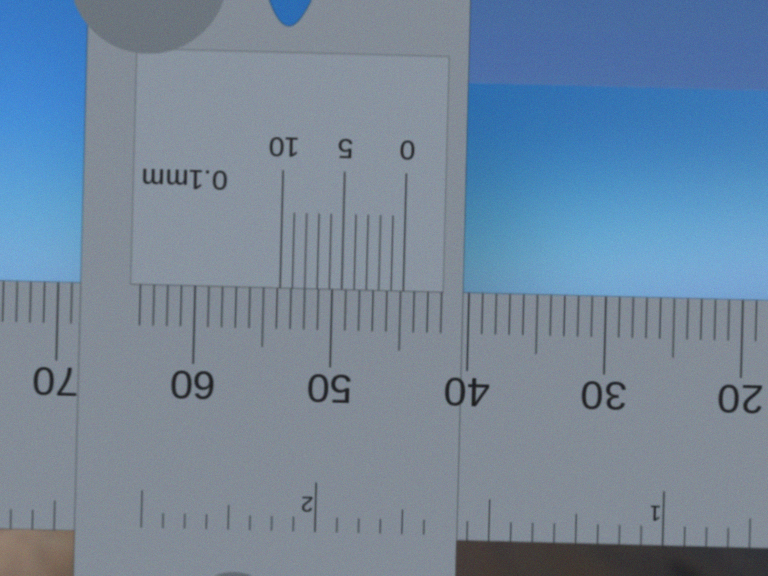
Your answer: 44.8,mm
